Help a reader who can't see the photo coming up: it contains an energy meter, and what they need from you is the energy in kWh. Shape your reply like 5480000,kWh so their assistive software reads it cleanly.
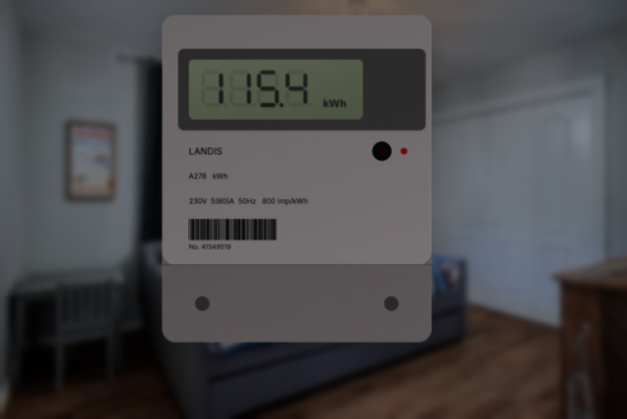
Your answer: 115.4,kWh
